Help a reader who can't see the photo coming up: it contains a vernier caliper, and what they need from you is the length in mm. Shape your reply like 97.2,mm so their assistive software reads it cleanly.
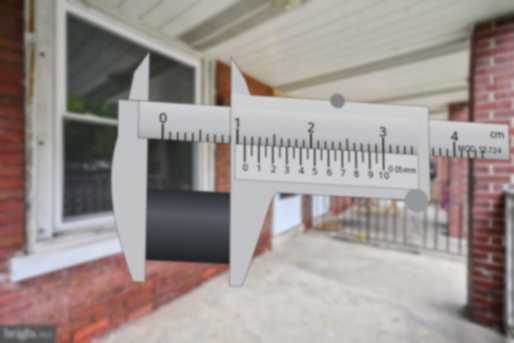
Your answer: 11.0,mm
